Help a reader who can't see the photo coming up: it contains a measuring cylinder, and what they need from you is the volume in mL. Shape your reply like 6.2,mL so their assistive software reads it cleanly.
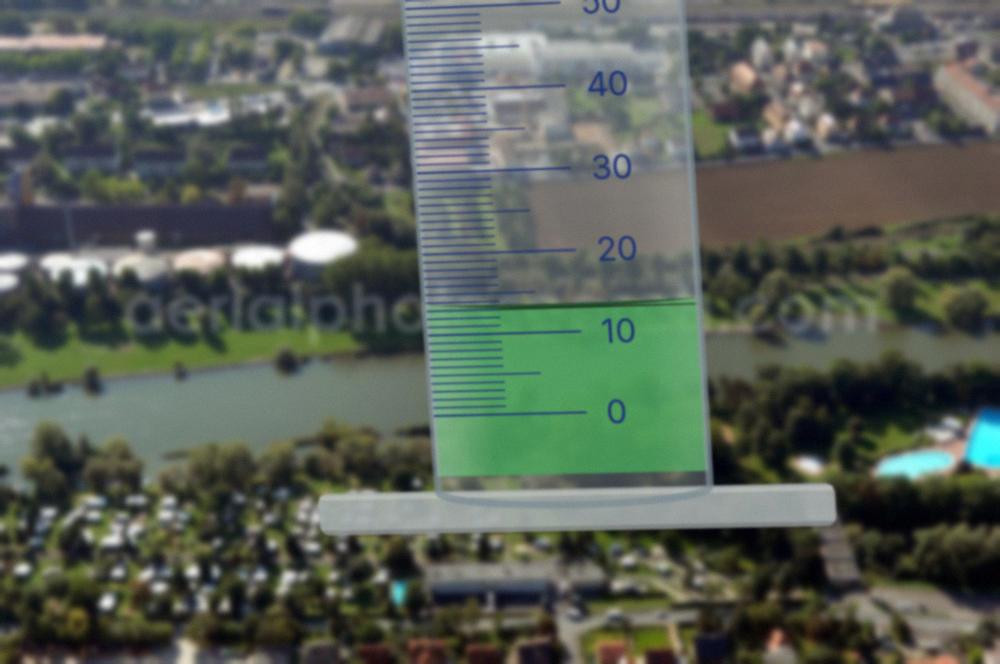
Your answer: 13,mL
